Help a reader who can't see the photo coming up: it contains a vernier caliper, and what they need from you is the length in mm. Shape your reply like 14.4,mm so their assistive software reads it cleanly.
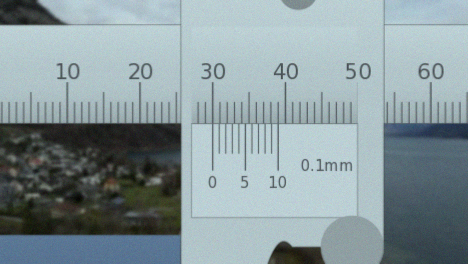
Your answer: 30.0,mm
